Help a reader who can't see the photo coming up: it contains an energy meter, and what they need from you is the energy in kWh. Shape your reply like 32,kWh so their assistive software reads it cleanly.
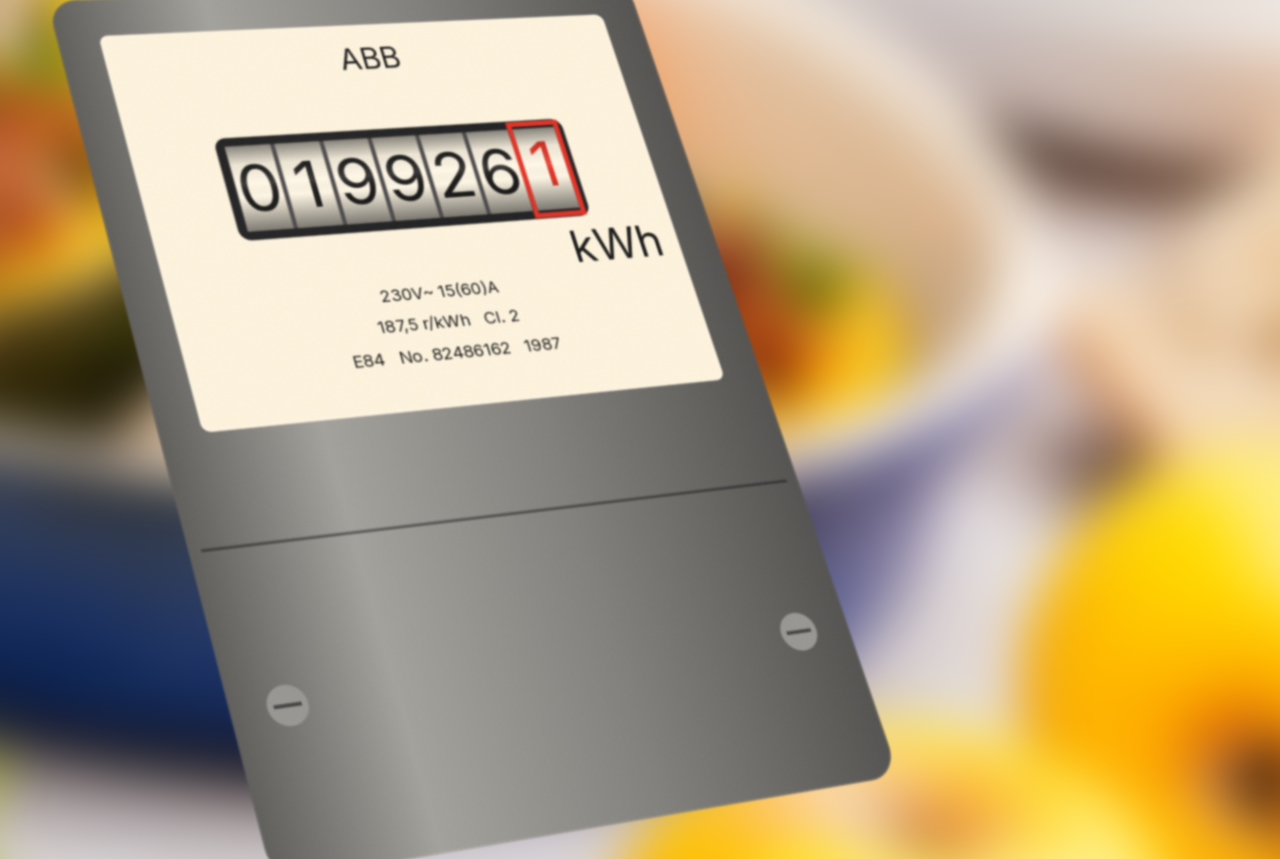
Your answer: 19926.1,kWh
